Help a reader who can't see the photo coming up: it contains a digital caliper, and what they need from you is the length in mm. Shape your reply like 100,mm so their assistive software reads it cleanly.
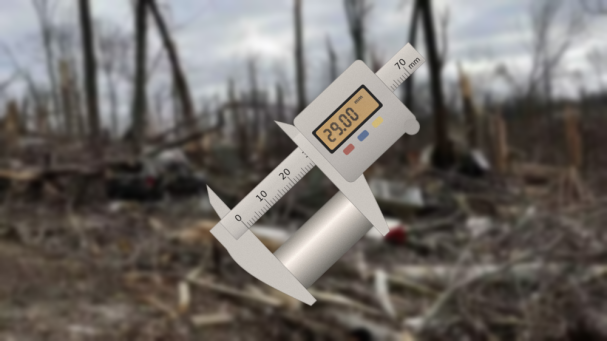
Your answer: 29.00,mm
